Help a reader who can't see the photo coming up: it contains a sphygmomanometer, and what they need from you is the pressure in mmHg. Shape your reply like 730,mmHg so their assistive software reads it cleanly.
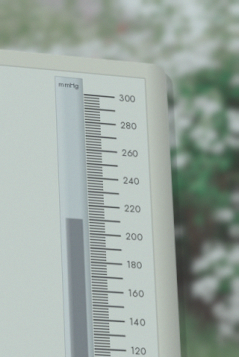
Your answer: 210,mmHg
